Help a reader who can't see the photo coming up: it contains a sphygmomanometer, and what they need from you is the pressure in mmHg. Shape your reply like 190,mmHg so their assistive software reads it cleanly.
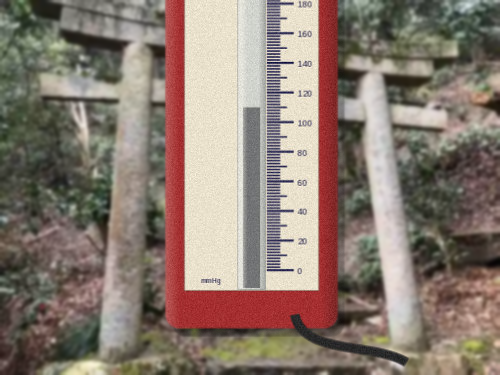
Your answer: 110,mmHg
